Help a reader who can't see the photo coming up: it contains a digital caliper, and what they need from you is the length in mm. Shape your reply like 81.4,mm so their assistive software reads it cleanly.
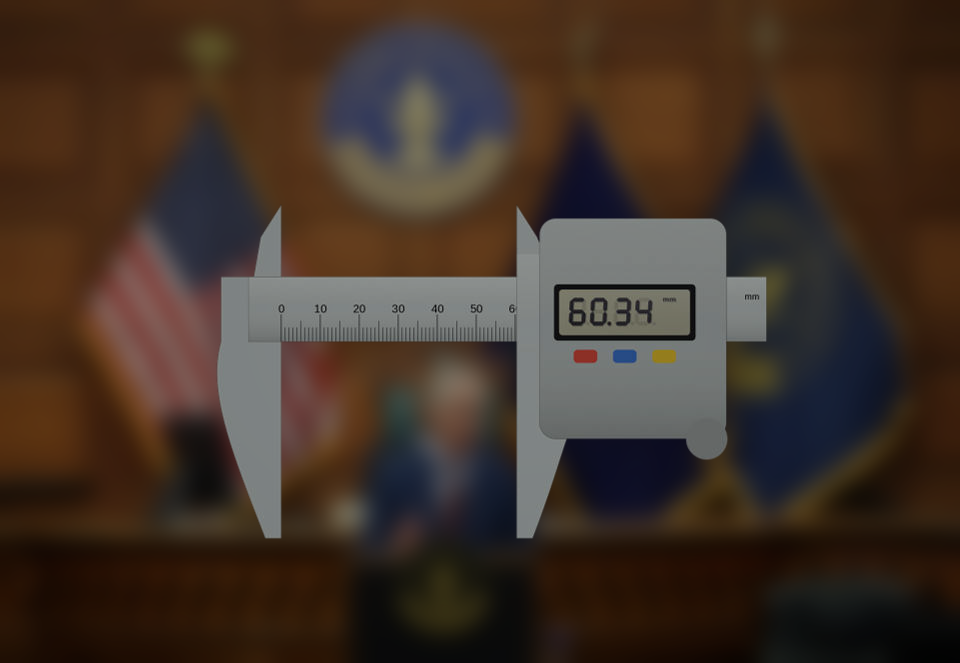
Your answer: 60.34,mm
